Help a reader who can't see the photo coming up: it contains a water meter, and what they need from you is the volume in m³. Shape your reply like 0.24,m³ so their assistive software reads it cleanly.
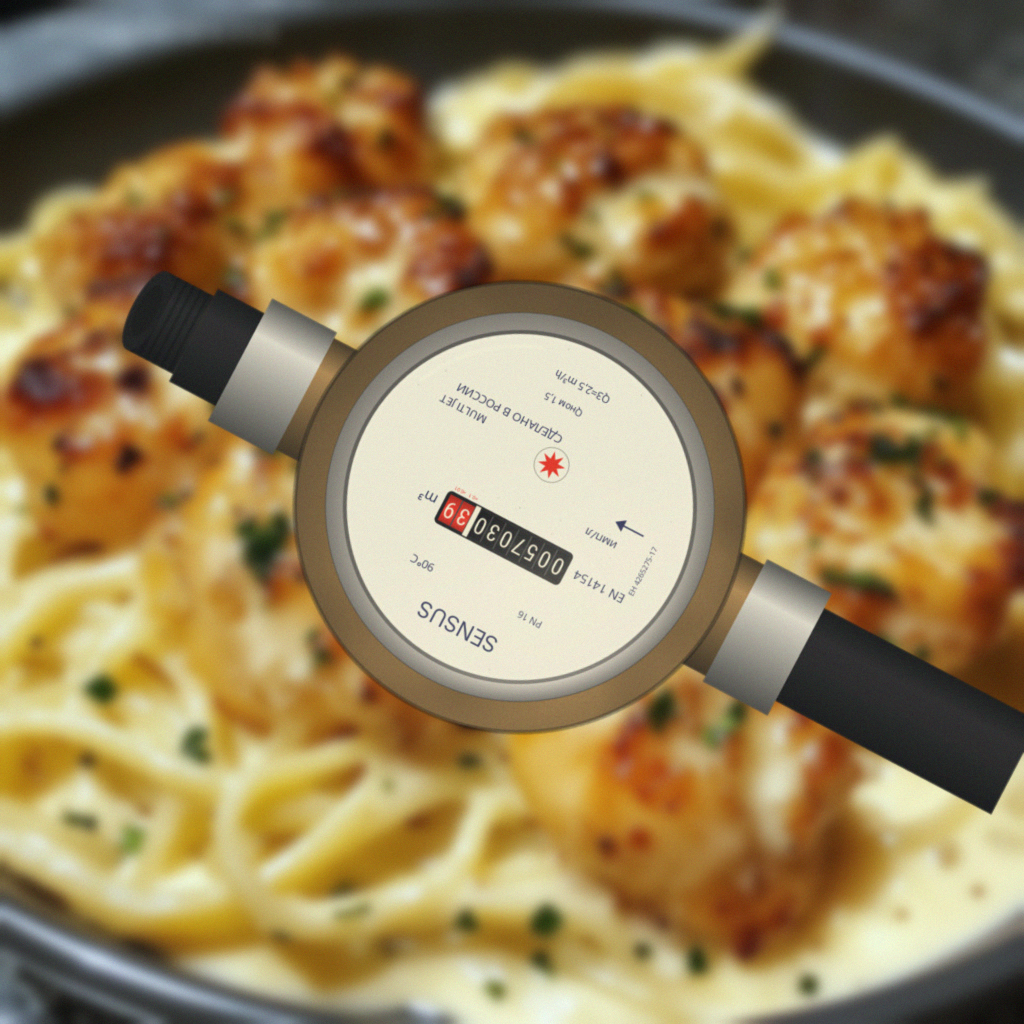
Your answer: 57030.39,m³
